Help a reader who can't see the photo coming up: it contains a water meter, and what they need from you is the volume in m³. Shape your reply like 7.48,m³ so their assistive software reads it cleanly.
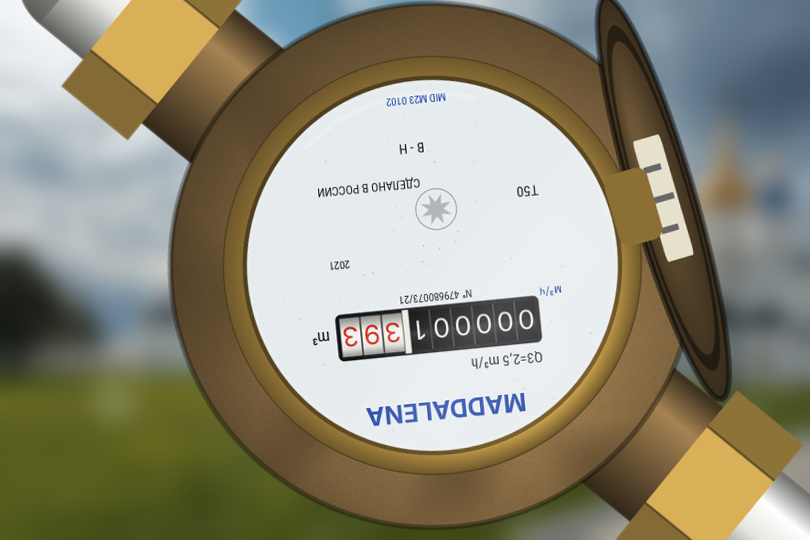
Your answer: 1.393,m³
